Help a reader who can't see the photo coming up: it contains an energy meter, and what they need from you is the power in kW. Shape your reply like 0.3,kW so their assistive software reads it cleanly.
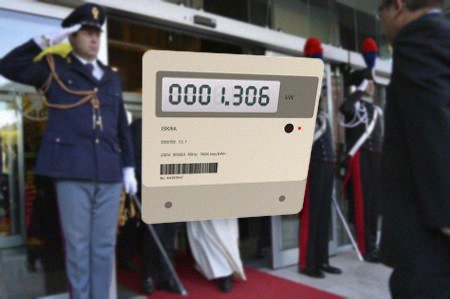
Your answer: 1.306,kW
